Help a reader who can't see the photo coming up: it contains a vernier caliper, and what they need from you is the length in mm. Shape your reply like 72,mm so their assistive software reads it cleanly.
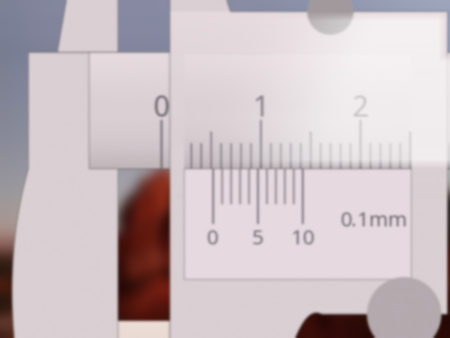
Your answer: 5.2,mm
